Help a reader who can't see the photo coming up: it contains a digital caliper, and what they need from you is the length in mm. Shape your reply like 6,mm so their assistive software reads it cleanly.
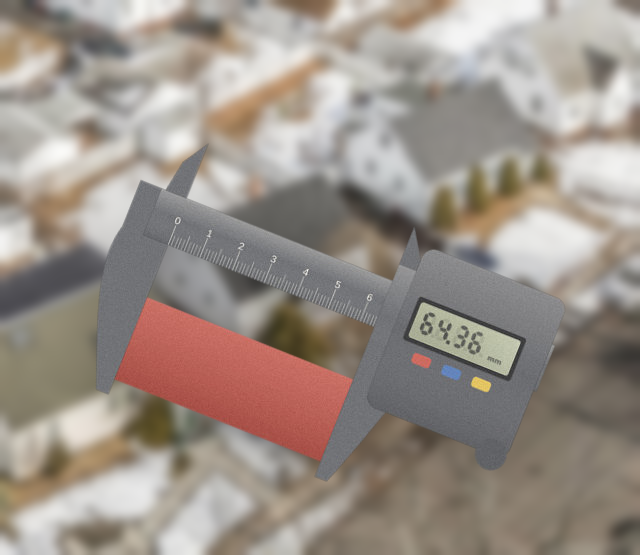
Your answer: 64.36,mm
